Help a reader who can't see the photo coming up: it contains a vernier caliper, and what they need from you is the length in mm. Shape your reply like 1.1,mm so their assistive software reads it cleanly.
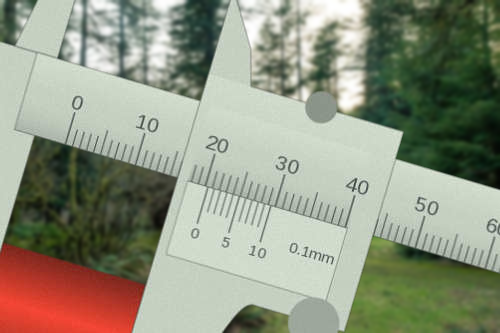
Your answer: 20.4,mm
